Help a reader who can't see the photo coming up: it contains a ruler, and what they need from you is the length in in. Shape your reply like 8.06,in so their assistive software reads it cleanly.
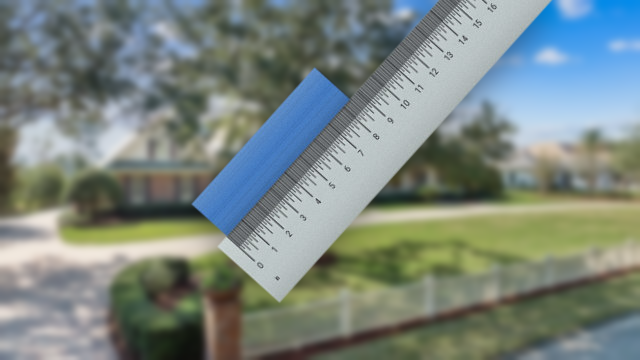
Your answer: 8.5,in
